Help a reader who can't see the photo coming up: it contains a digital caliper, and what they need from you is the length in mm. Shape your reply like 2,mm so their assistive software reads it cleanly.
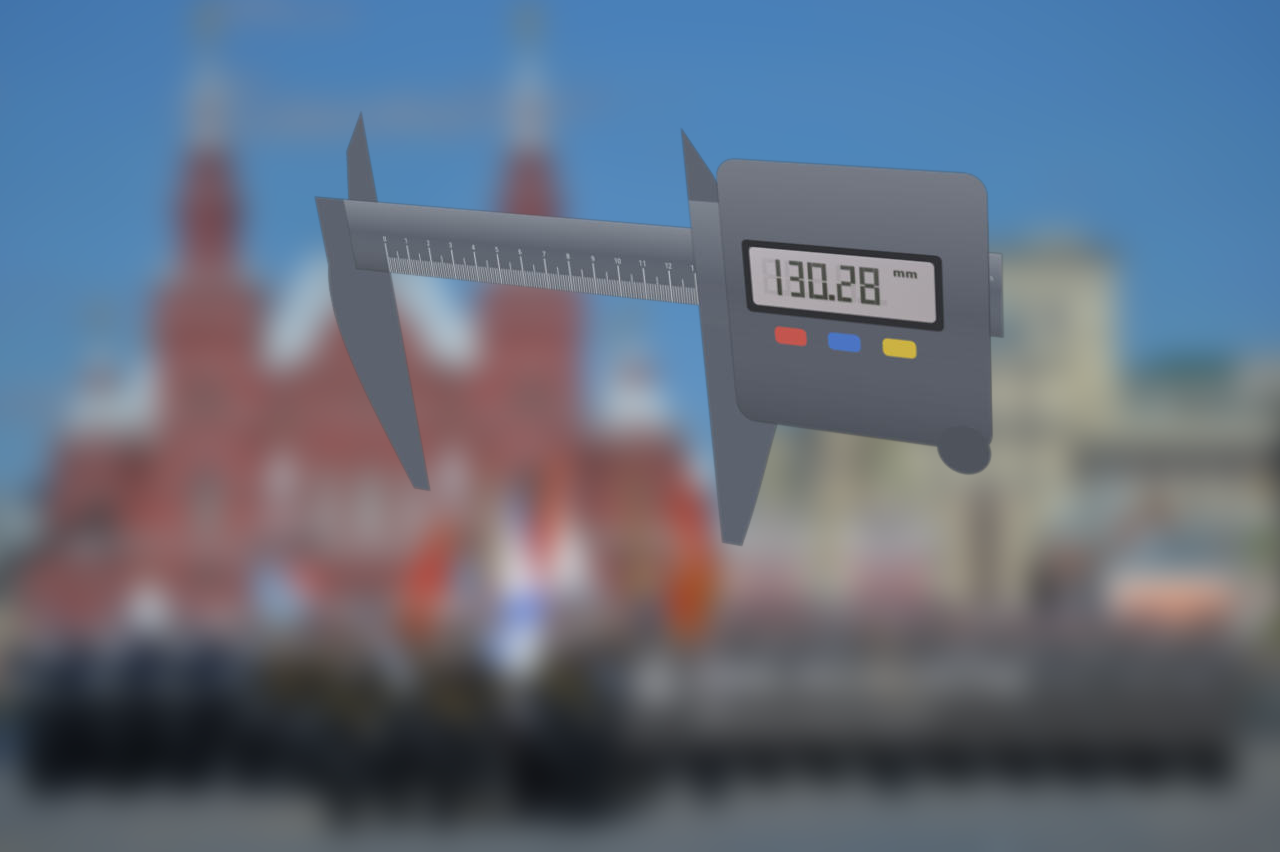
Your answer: 130.28,mm
